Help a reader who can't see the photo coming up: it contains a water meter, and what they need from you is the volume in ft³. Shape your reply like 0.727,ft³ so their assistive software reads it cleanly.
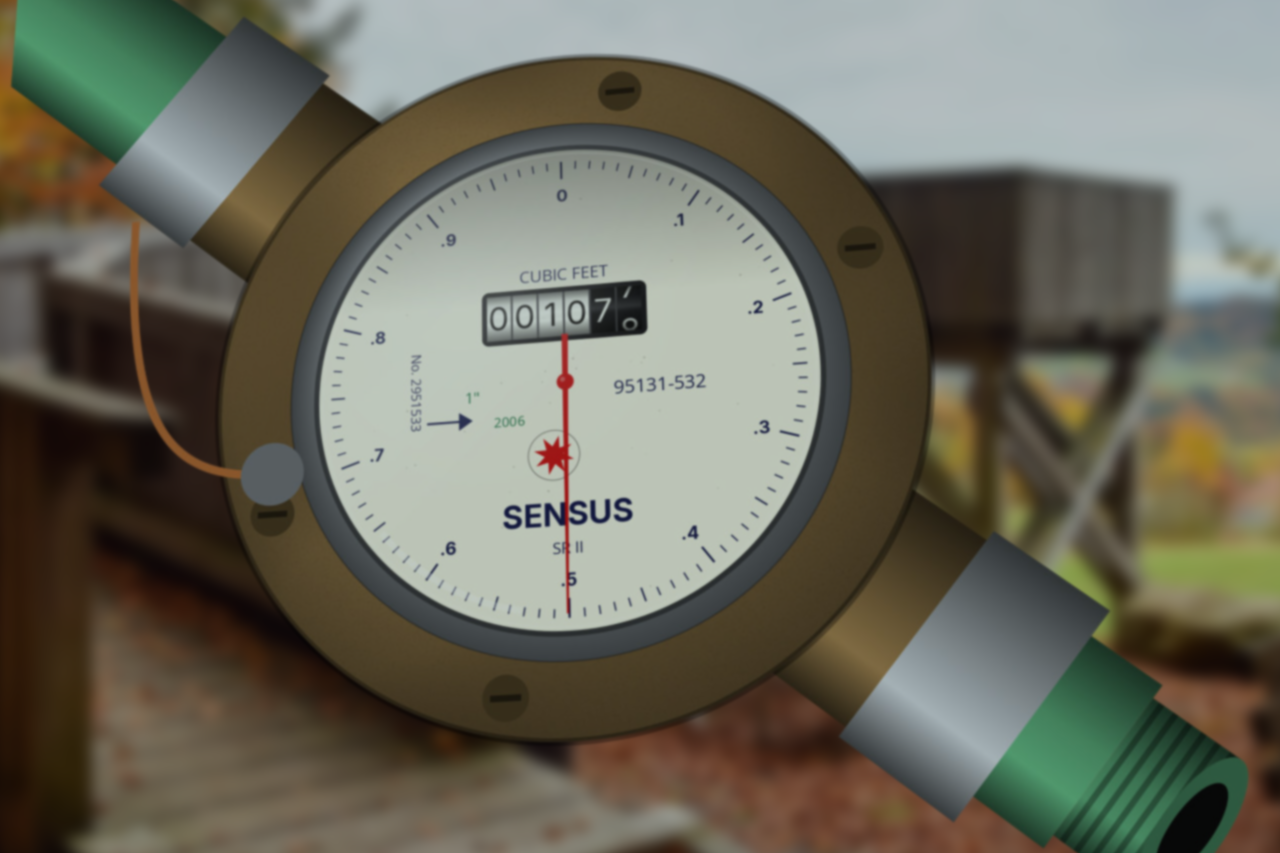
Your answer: 1077.50,ft³
